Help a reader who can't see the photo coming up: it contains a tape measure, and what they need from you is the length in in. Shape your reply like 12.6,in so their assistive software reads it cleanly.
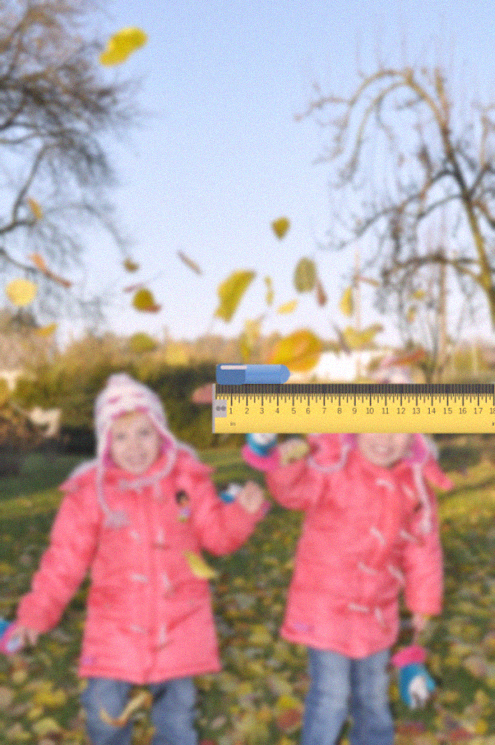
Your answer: 5,in
